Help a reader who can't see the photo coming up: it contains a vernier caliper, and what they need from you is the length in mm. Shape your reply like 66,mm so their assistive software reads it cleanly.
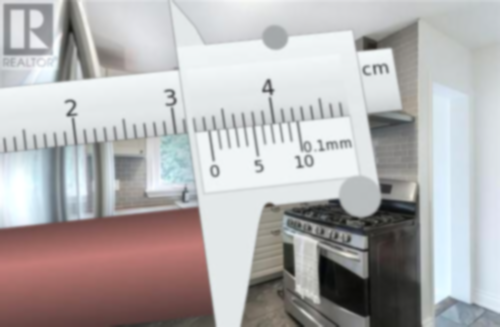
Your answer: 33.4,mm
